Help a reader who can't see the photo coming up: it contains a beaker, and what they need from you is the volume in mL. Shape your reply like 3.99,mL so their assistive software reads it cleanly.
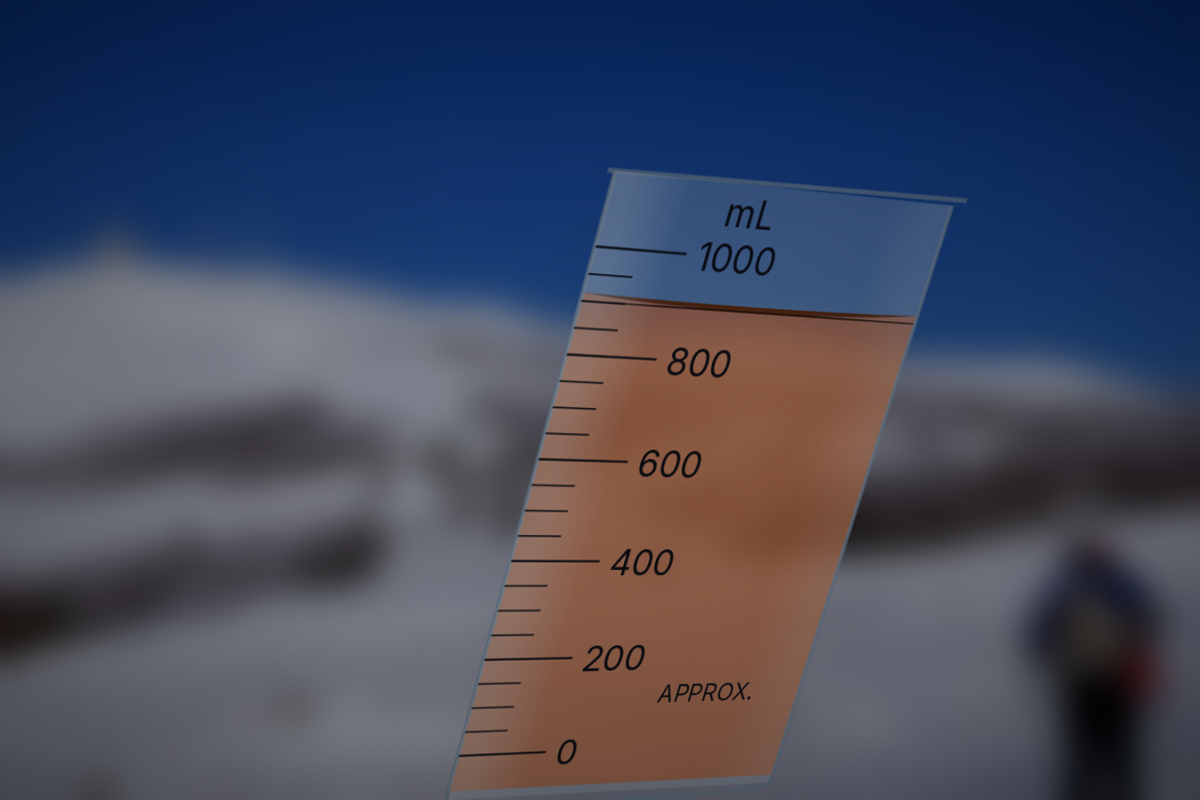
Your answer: 900,mL
